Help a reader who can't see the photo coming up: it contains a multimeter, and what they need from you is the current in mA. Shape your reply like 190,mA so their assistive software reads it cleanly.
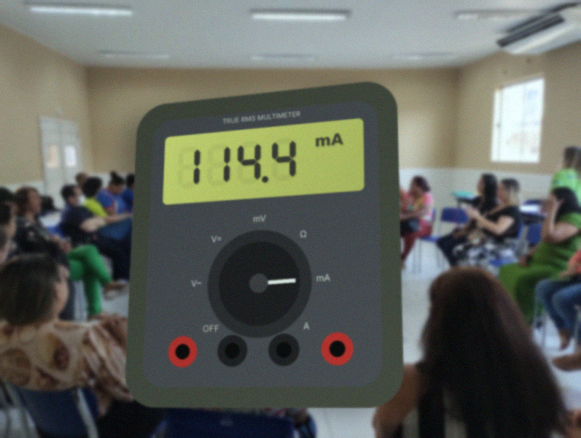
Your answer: 114.4,mA
